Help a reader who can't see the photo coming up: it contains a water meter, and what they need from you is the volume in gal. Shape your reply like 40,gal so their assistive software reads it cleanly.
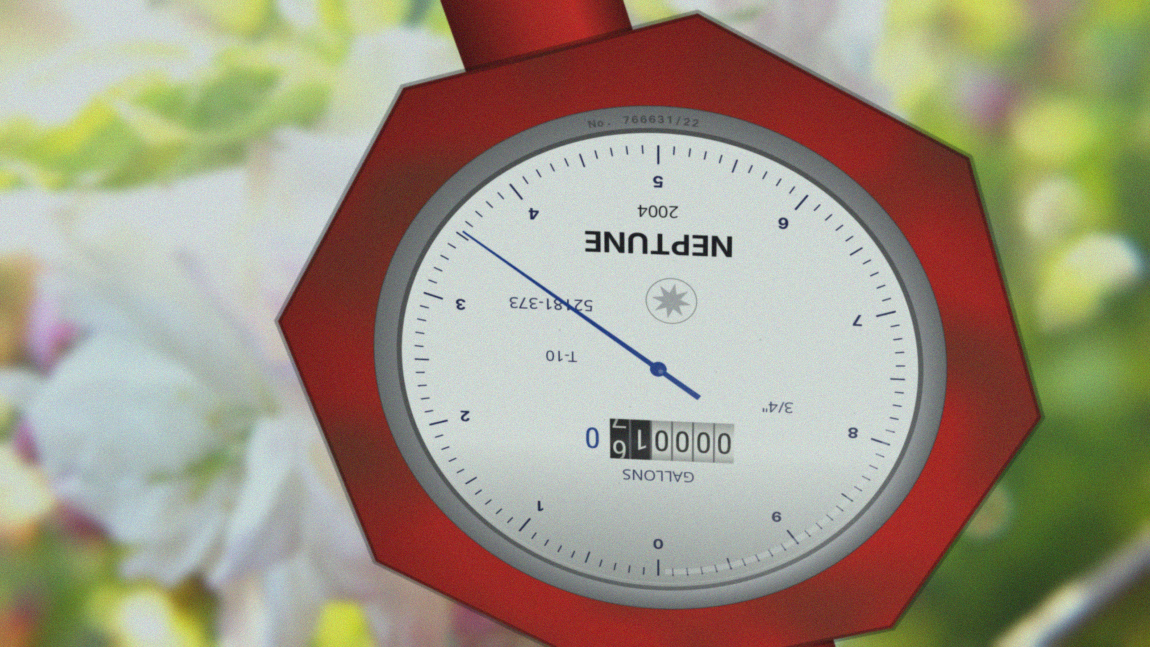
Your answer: 163.5,gal
